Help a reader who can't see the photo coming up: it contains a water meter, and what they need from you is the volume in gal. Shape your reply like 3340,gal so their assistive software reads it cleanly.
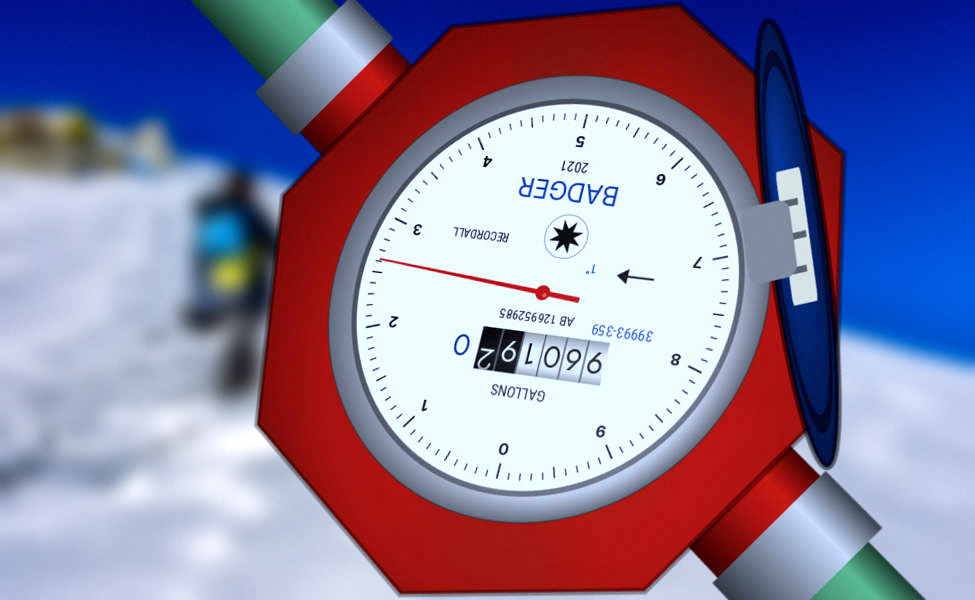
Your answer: 9601922.6,gal
